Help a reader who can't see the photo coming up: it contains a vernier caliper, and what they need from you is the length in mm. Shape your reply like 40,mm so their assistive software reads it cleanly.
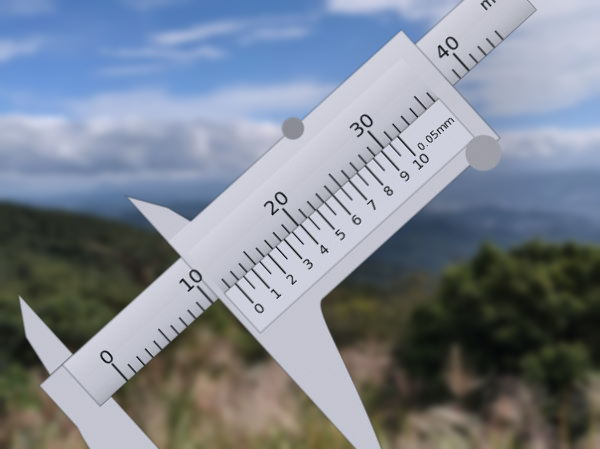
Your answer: 12.6,mm
